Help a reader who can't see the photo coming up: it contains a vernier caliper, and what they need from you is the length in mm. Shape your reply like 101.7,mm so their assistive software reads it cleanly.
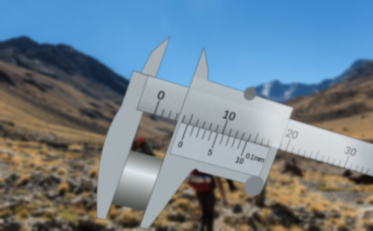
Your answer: 4.8,mm
